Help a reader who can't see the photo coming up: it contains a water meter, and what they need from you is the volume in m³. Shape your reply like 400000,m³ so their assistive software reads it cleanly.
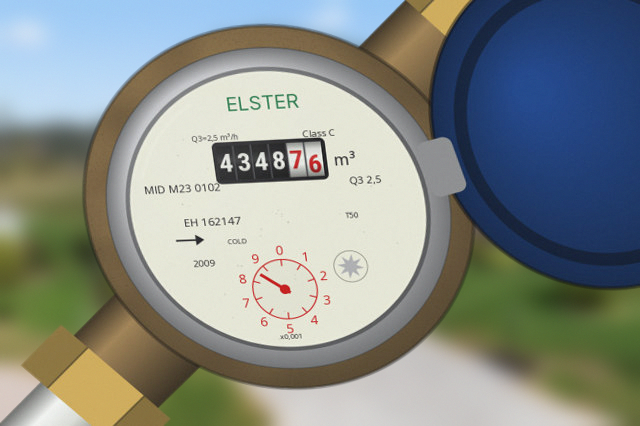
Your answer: 4348.758,m³
